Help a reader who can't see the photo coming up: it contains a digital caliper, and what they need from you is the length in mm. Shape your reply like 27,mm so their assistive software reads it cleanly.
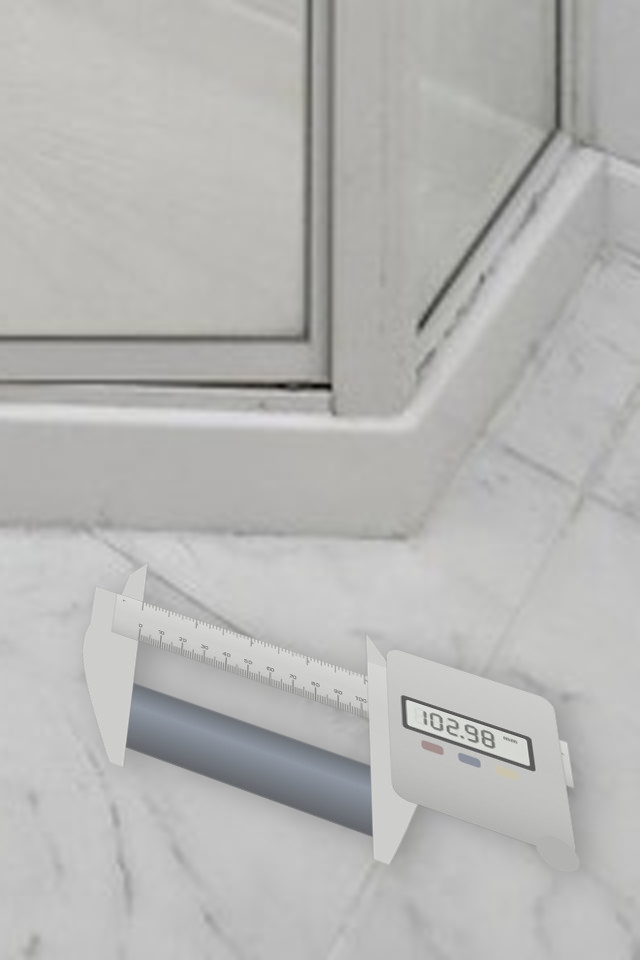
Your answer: 102.98,mm
